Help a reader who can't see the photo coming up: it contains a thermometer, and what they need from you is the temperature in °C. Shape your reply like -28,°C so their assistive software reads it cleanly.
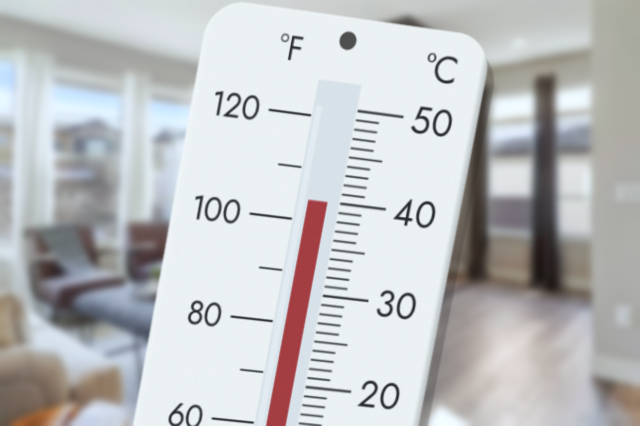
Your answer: 40,°C
